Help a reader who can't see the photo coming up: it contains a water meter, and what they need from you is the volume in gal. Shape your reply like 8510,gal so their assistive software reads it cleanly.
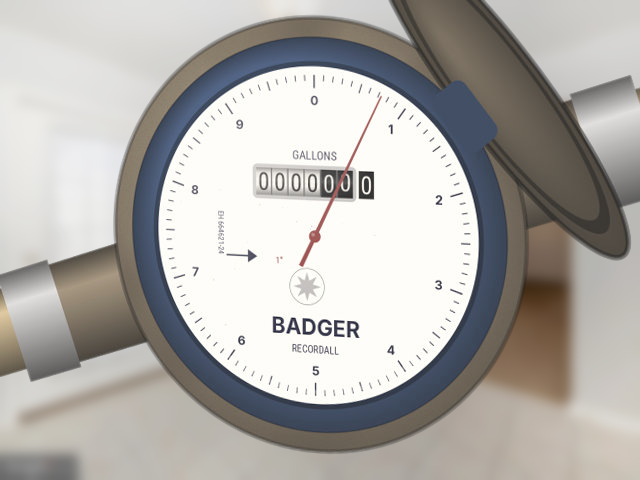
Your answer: 0.7,gal
